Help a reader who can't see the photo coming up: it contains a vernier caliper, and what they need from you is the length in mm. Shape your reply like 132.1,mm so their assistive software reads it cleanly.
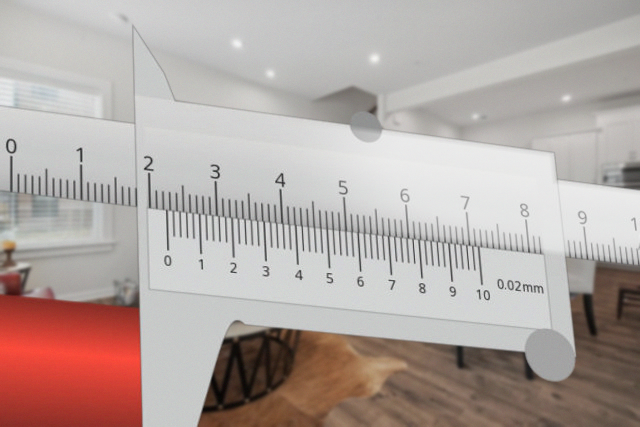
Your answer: 22.5,mm
